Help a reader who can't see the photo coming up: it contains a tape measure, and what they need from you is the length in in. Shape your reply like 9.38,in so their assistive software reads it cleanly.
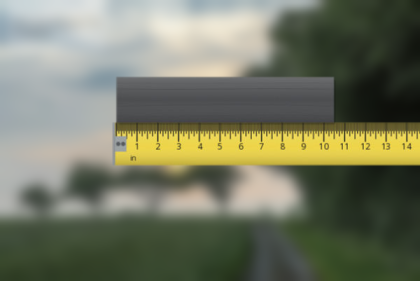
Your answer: 10.5,in
